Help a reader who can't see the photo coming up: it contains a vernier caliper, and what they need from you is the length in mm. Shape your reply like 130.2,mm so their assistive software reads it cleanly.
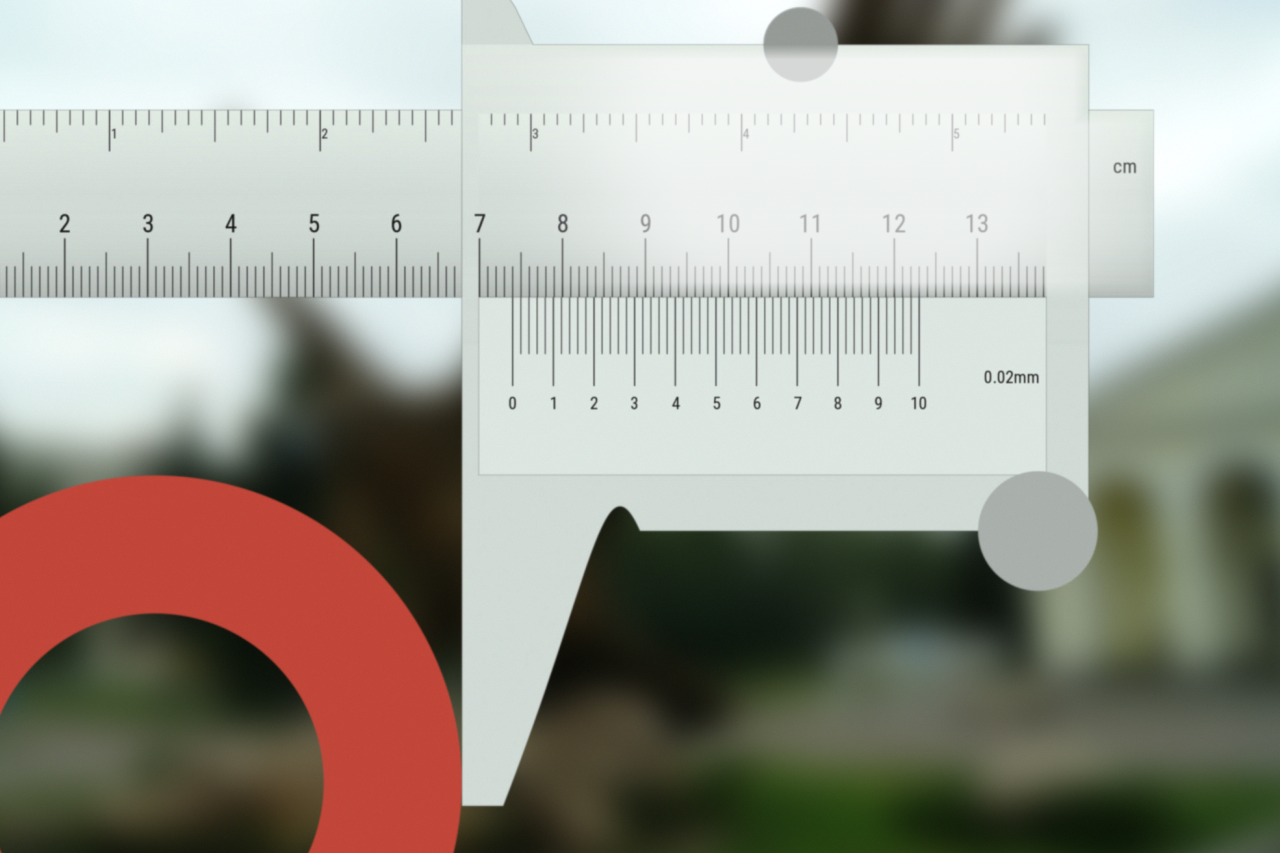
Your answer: 74.0,mm
